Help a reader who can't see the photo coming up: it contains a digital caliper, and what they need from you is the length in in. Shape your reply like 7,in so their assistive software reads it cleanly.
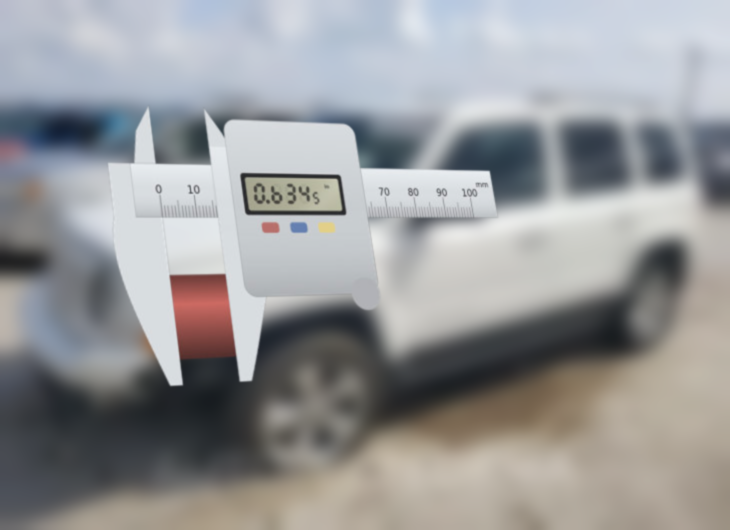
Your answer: 0.6345,in
